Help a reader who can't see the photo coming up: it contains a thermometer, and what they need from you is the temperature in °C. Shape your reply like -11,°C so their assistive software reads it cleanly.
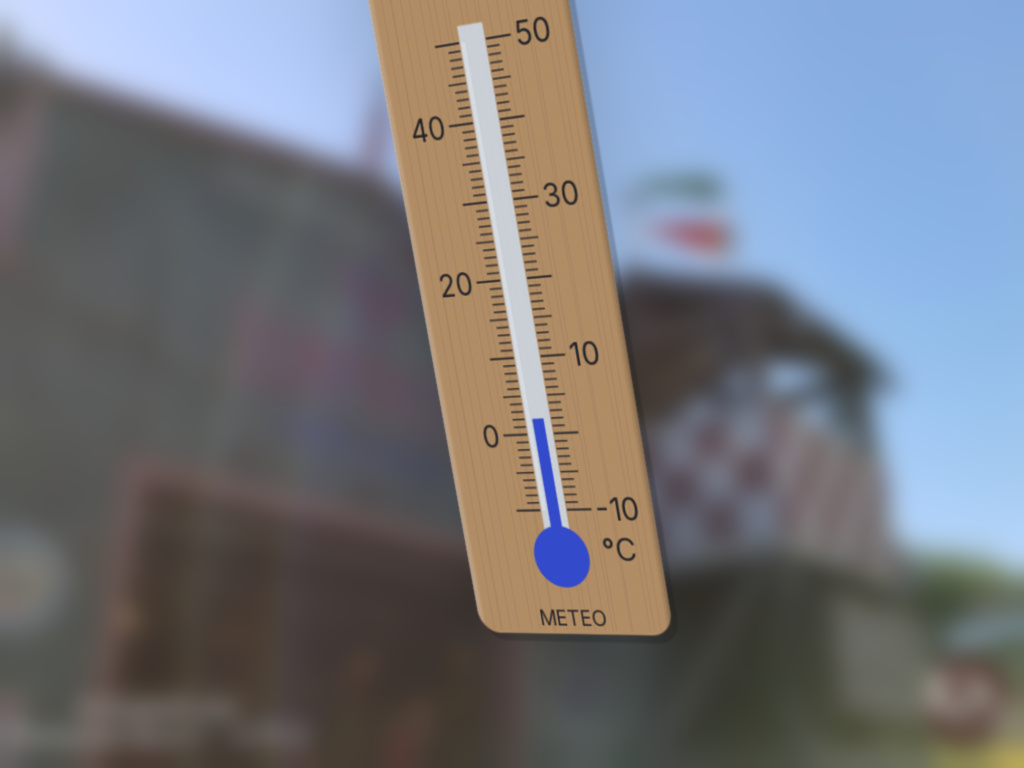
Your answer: 2,°C
